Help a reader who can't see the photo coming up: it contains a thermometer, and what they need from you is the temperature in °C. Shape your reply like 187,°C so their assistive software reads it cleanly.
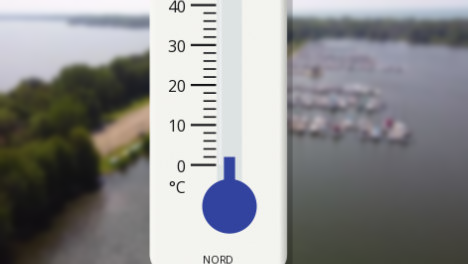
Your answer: 2,°C
